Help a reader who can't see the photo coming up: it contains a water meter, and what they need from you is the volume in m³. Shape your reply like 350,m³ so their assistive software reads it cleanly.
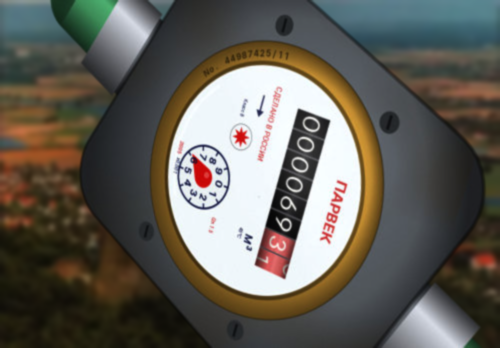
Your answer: 69.306,m³
